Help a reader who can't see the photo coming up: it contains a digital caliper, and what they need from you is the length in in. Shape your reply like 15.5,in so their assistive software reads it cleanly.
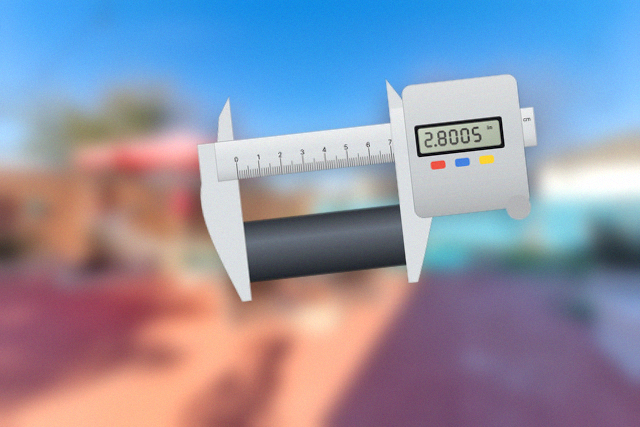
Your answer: 2.8005,in
